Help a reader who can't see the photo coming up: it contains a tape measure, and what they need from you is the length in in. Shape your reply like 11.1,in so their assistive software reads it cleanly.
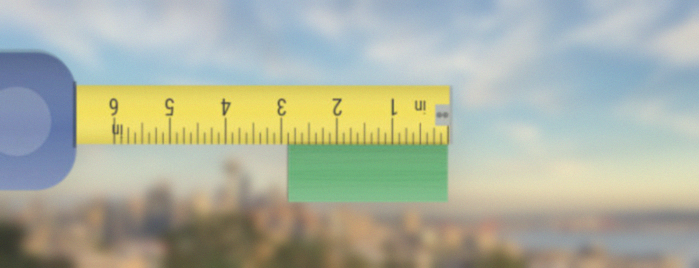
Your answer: 2.875,in
